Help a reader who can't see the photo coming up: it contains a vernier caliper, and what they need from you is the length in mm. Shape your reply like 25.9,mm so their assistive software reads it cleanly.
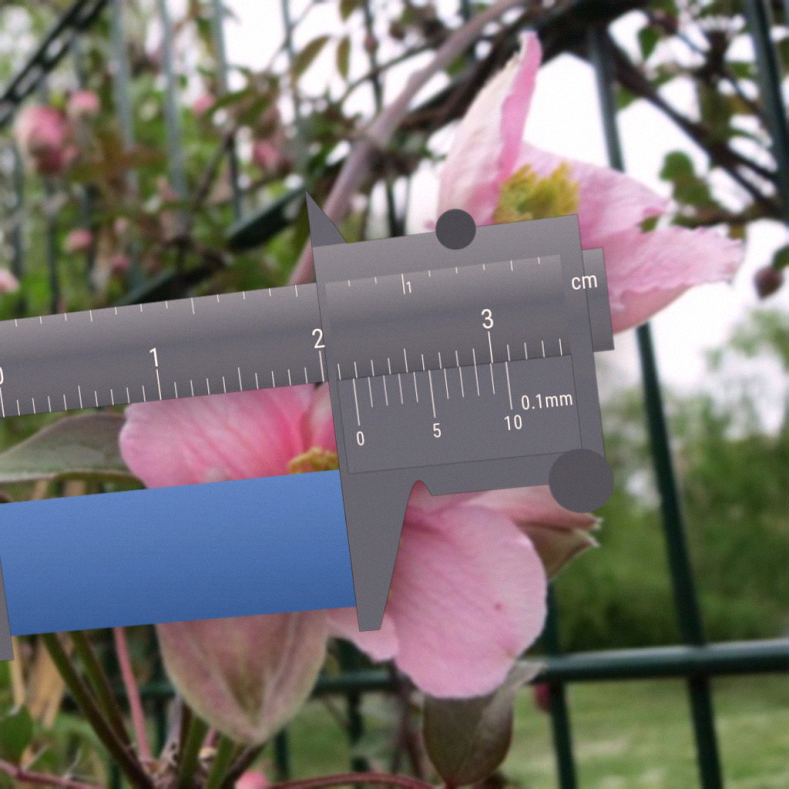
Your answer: 21.8,mm
